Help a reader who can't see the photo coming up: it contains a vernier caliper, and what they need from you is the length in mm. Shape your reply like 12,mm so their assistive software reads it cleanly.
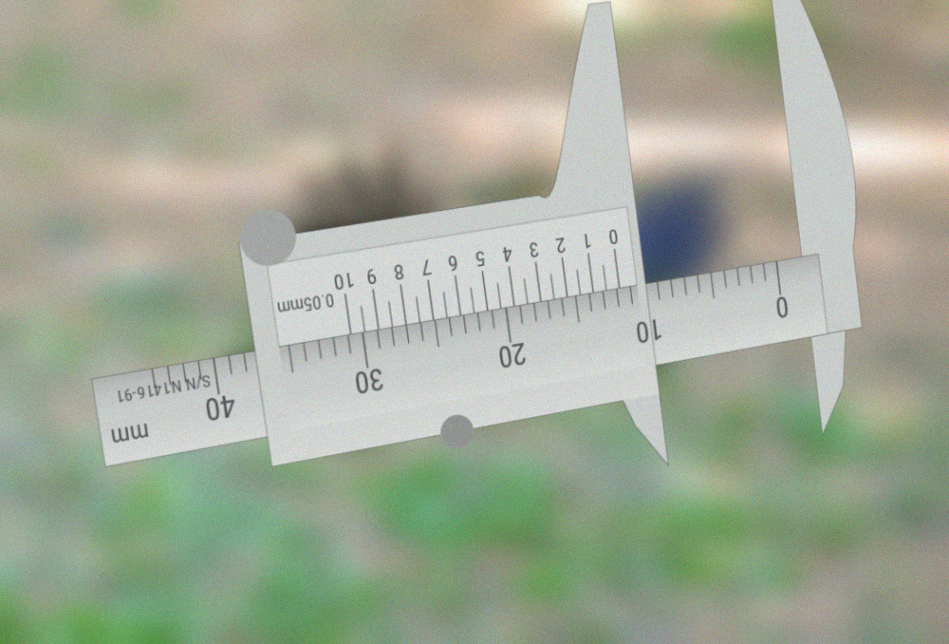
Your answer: 11.8,mm
